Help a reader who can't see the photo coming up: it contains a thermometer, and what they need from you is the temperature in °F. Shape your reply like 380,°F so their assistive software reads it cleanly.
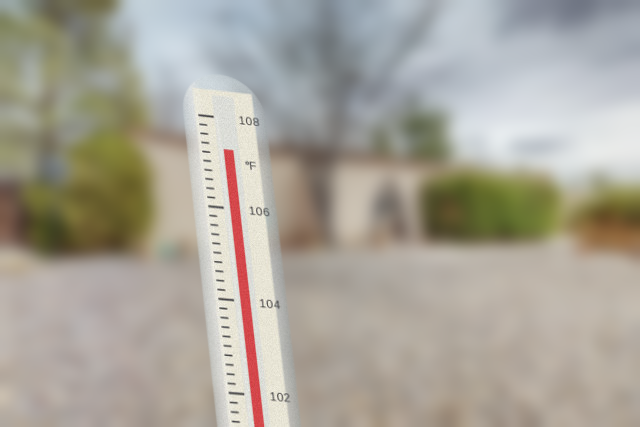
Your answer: 107.3,°F
